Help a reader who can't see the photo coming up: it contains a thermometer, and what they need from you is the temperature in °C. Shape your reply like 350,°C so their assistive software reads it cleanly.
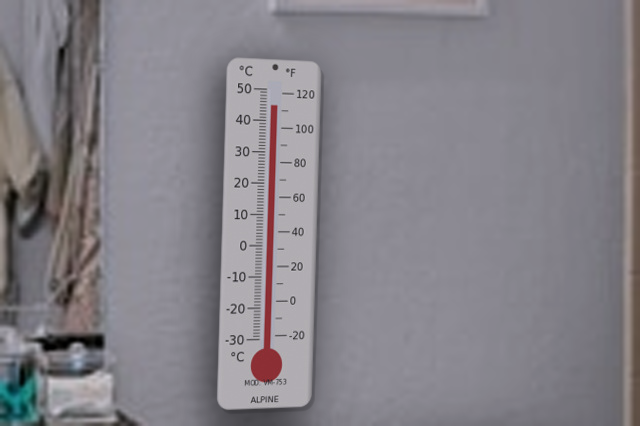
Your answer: 45,°C
